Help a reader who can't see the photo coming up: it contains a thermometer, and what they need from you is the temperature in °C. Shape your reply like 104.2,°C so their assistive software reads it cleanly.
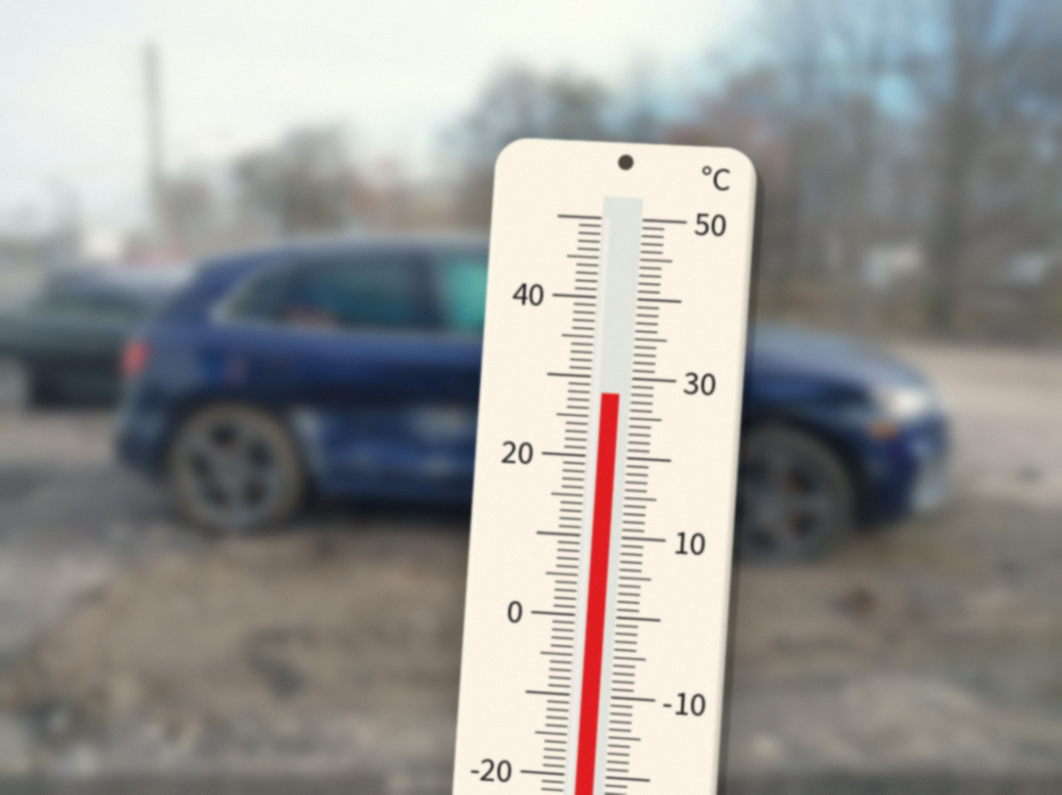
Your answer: 28,°C
